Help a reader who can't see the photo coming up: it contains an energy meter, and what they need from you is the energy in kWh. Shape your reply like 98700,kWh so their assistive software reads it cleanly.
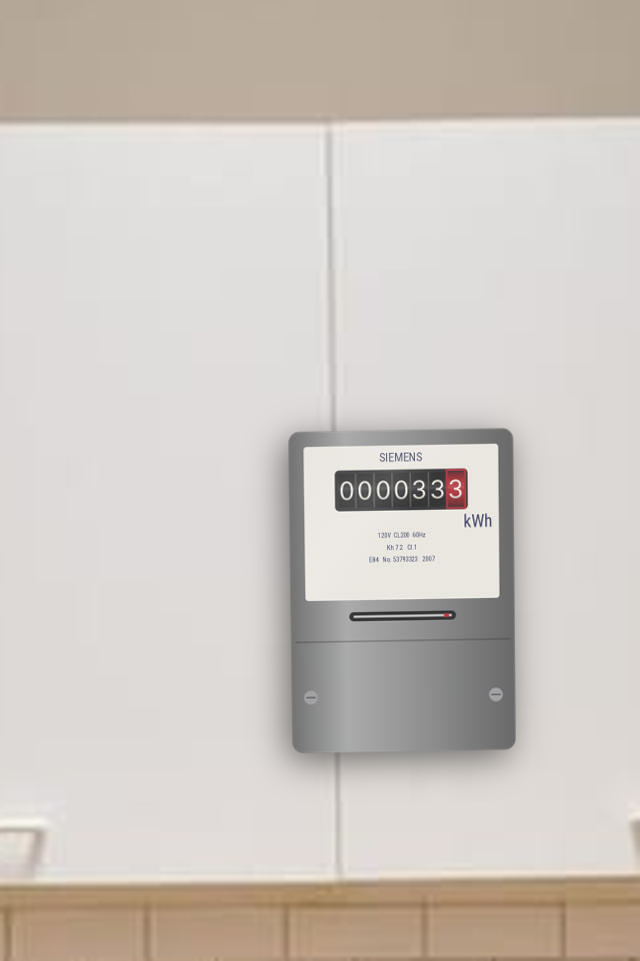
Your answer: 33.3,kWh
